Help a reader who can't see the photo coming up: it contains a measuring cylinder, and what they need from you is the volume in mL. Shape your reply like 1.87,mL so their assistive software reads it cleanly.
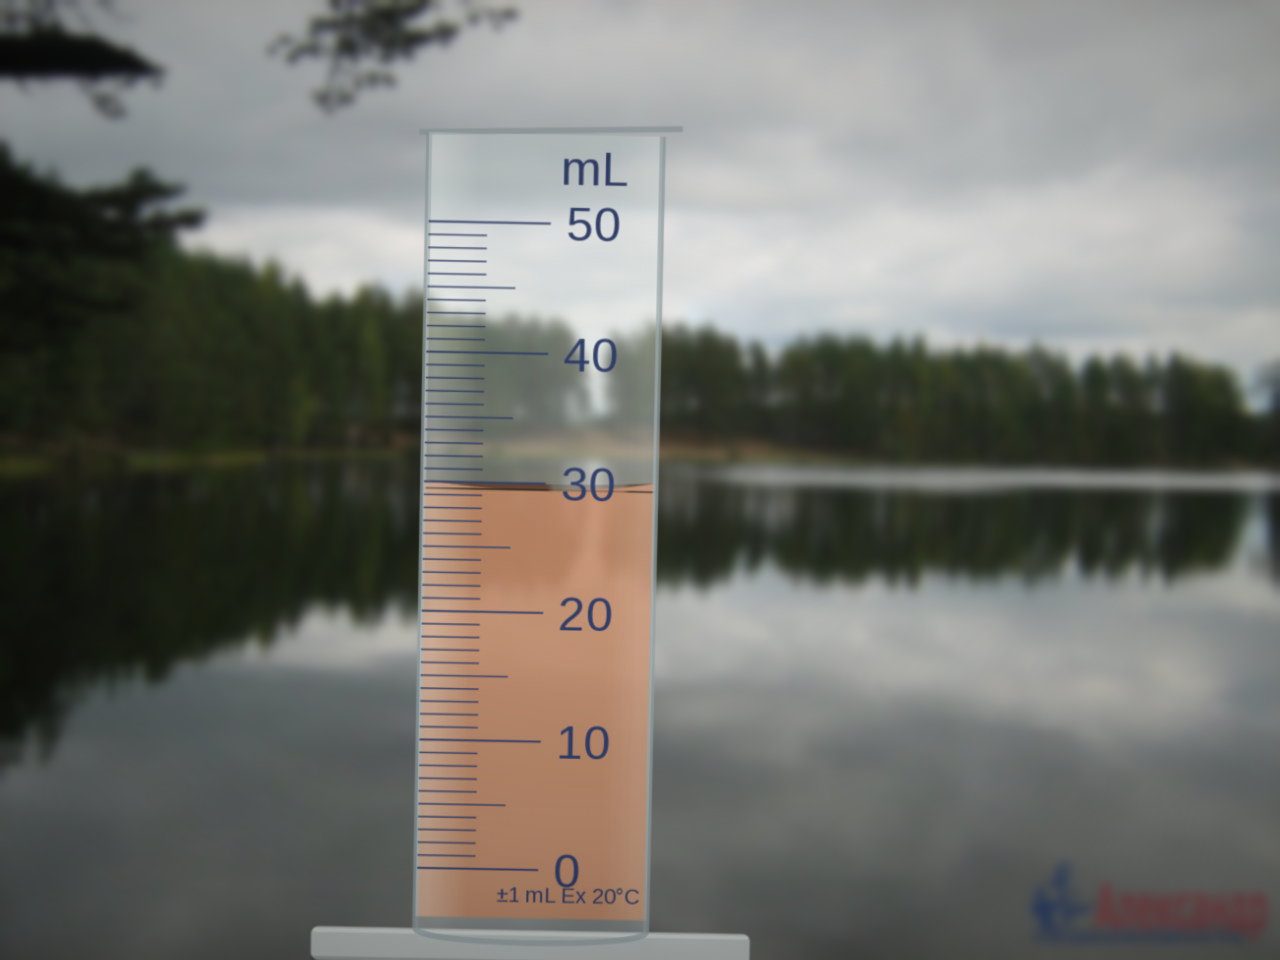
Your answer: 29.5,mL
